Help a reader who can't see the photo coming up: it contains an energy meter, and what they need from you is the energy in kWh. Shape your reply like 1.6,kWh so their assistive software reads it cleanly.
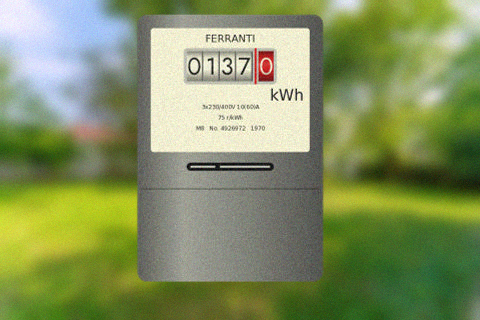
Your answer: 137.0,kWh
